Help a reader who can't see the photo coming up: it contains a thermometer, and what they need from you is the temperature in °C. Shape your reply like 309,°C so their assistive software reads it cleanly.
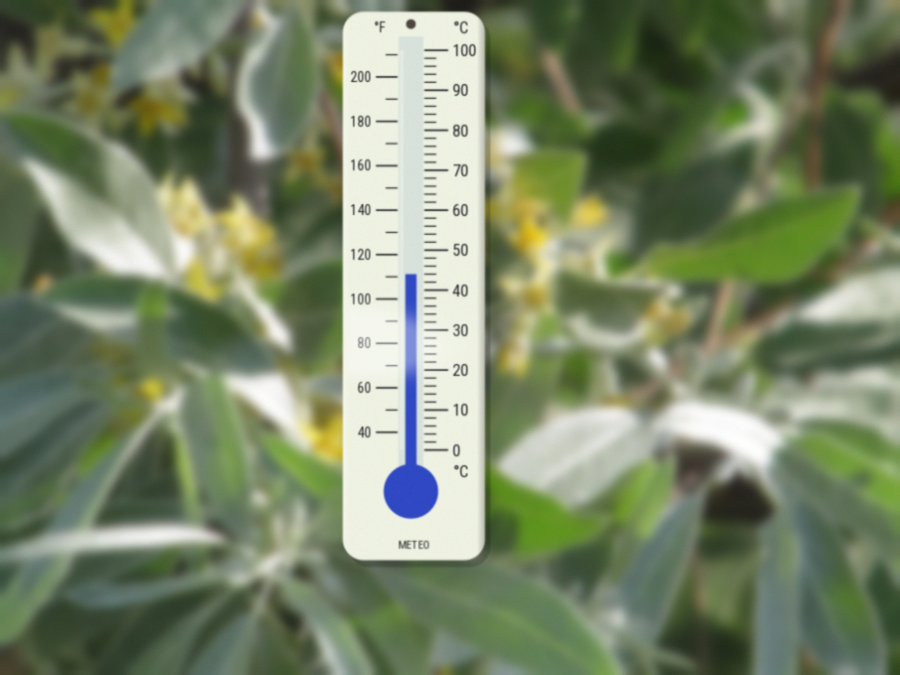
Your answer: 44,°C
